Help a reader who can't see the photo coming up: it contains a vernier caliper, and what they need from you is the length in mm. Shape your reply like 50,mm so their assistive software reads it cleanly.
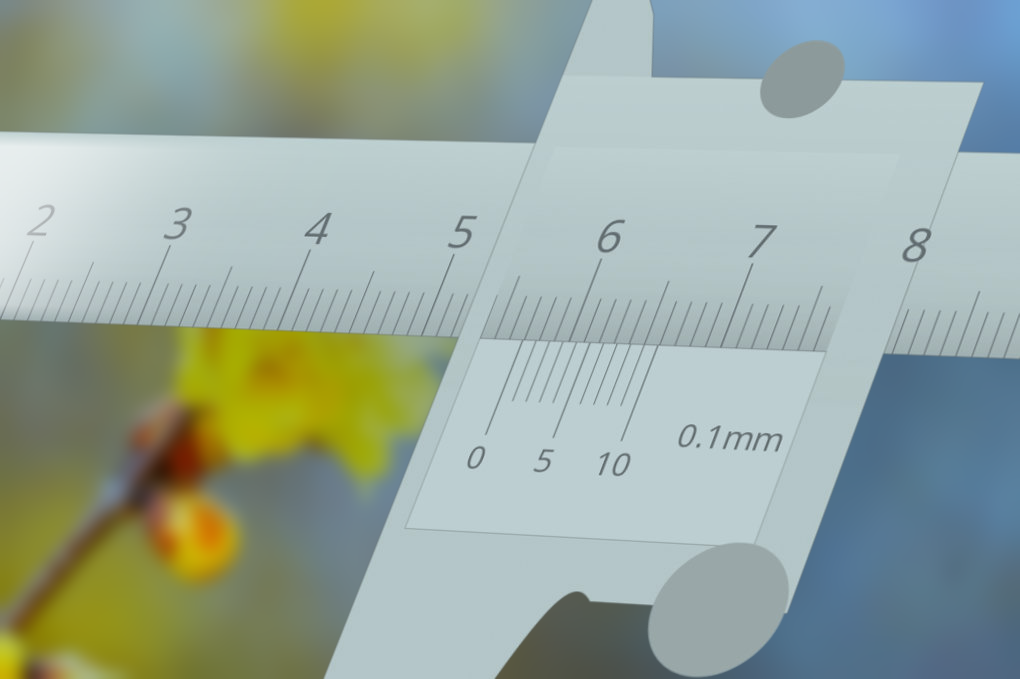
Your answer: 56.9,mm
